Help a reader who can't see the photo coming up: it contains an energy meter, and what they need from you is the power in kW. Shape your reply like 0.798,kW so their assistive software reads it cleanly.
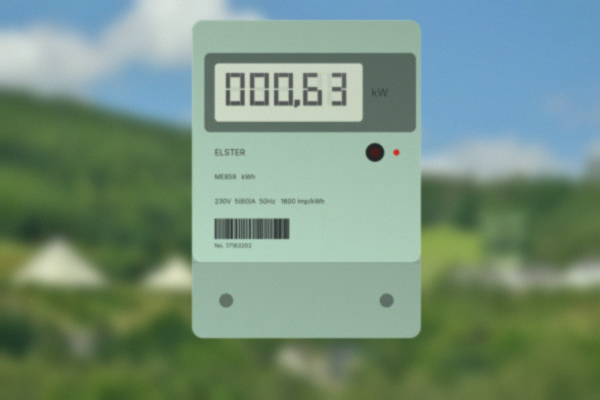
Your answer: 0.63,kW
